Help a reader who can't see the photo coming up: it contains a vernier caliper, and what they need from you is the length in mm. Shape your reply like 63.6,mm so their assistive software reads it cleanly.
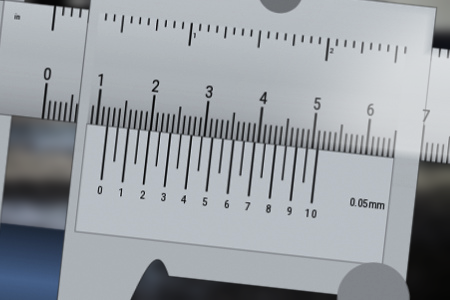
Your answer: 12.0,mm
